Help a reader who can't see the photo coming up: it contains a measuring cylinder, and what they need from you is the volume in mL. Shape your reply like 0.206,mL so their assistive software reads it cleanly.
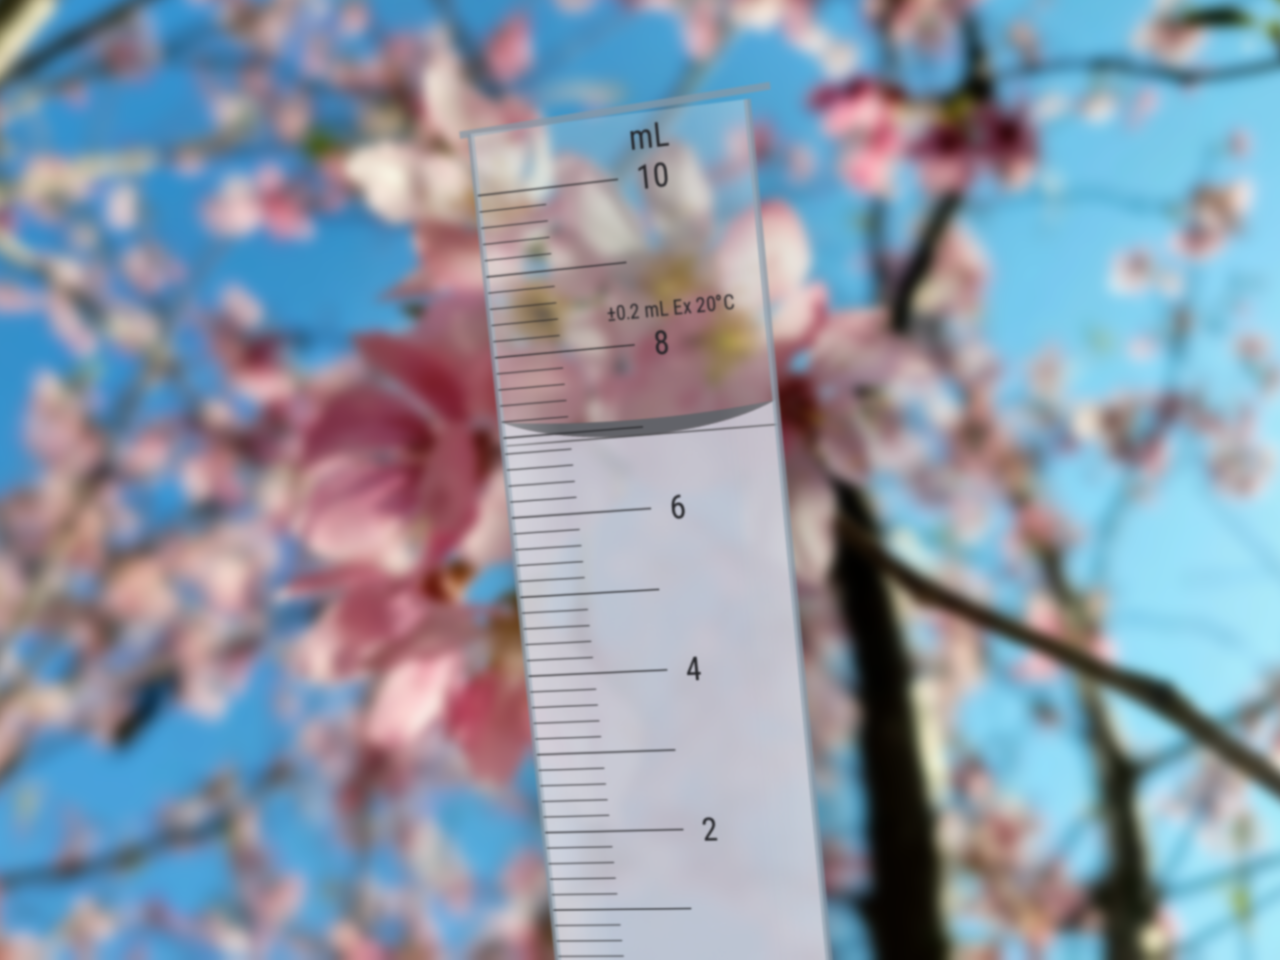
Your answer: 6.9,mL
